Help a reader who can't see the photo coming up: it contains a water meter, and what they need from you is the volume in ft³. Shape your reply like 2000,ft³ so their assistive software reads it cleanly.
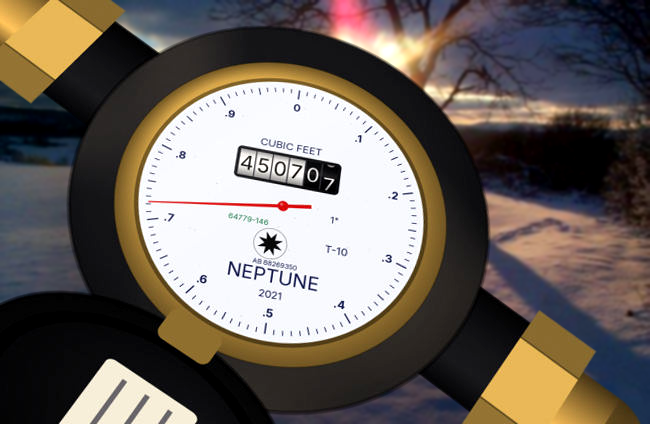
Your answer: 450706.72,ft³
